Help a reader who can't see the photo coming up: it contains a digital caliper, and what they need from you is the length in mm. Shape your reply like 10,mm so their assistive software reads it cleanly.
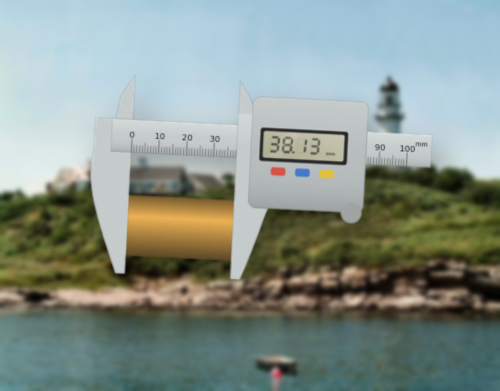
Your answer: 38.13,mm
